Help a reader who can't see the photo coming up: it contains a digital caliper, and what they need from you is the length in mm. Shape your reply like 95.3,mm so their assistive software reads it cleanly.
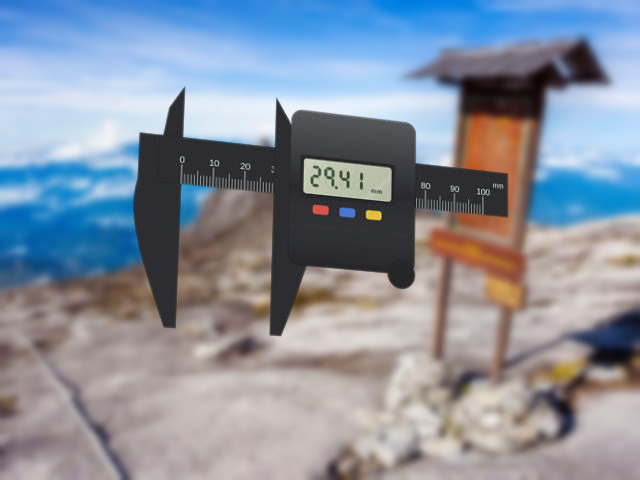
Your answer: 29.41,mm
